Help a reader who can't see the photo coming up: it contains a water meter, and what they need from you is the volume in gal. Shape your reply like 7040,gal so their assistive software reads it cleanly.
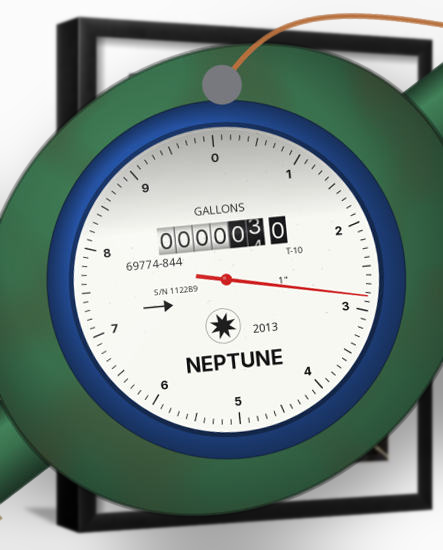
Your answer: 32.8,gal
